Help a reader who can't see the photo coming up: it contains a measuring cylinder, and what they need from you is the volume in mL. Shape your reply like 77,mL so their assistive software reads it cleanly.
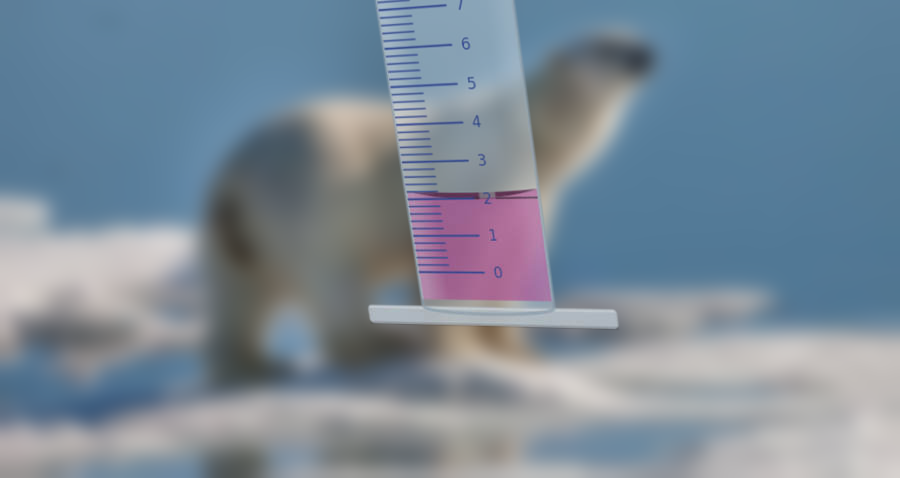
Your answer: 2,mL
